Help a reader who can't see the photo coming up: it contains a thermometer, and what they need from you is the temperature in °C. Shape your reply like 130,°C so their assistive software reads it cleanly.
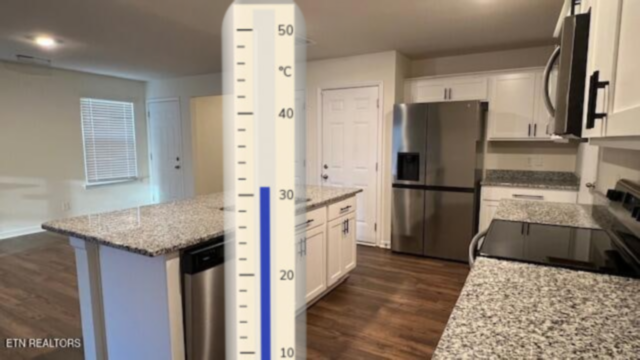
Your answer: 31,°C
